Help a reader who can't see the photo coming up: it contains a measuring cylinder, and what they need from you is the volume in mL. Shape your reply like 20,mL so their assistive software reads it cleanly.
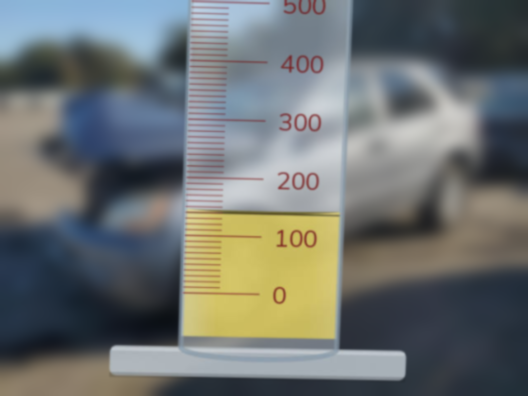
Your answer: 140,mL
